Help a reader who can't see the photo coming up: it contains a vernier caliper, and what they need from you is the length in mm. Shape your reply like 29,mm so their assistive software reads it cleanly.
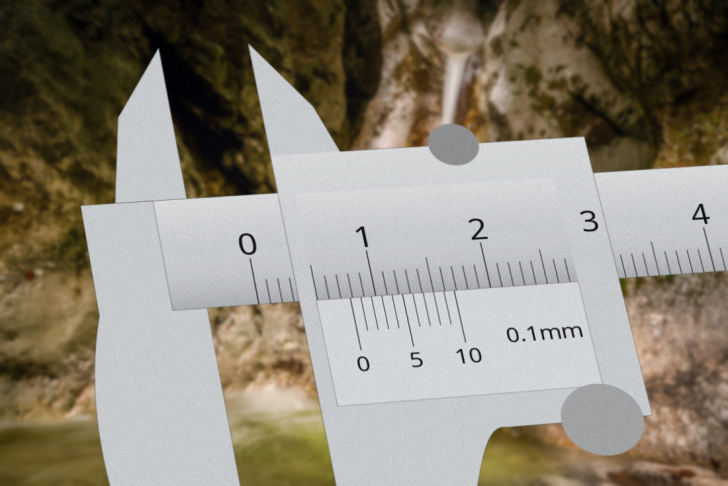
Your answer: 7.8,mm
